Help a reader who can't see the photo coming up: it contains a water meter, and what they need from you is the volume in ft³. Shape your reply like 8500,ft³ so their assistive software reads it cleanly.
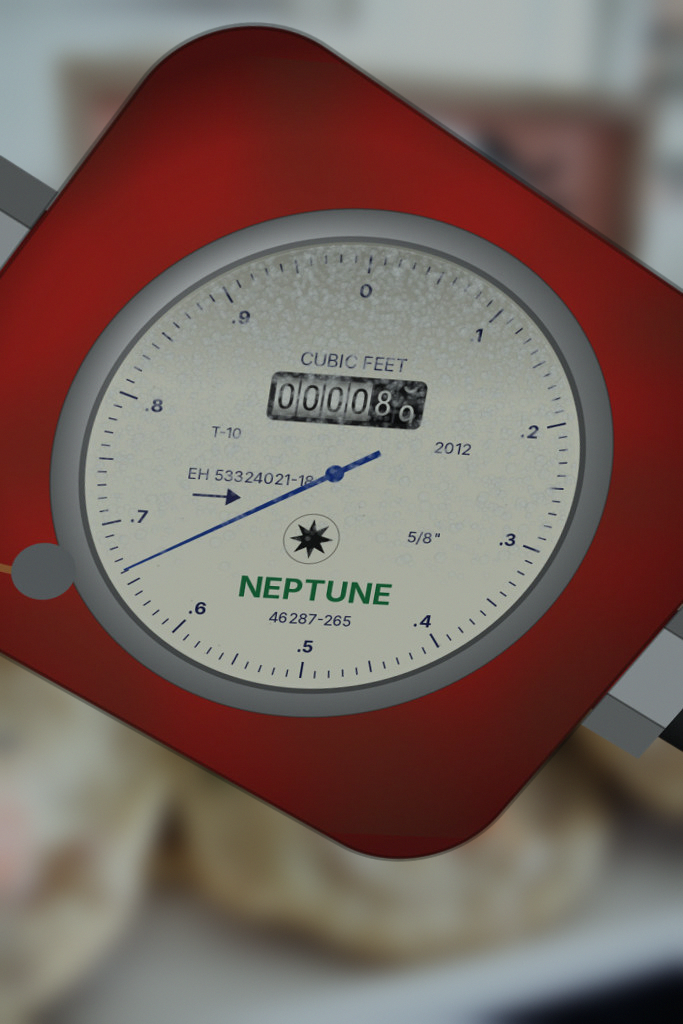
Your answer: 88.66,ft³
